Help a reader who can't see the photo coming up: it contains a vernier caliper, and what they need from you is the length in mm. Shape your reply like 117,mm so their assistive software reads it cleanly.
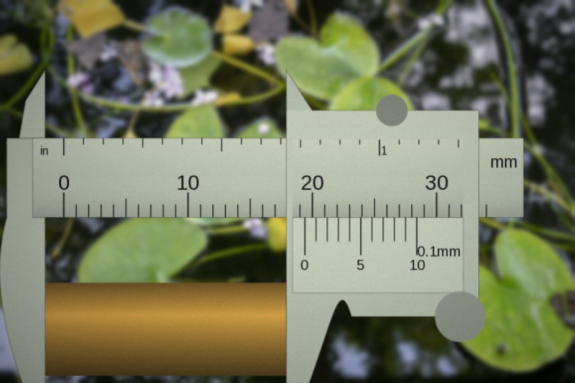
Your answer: 19.4,mm
